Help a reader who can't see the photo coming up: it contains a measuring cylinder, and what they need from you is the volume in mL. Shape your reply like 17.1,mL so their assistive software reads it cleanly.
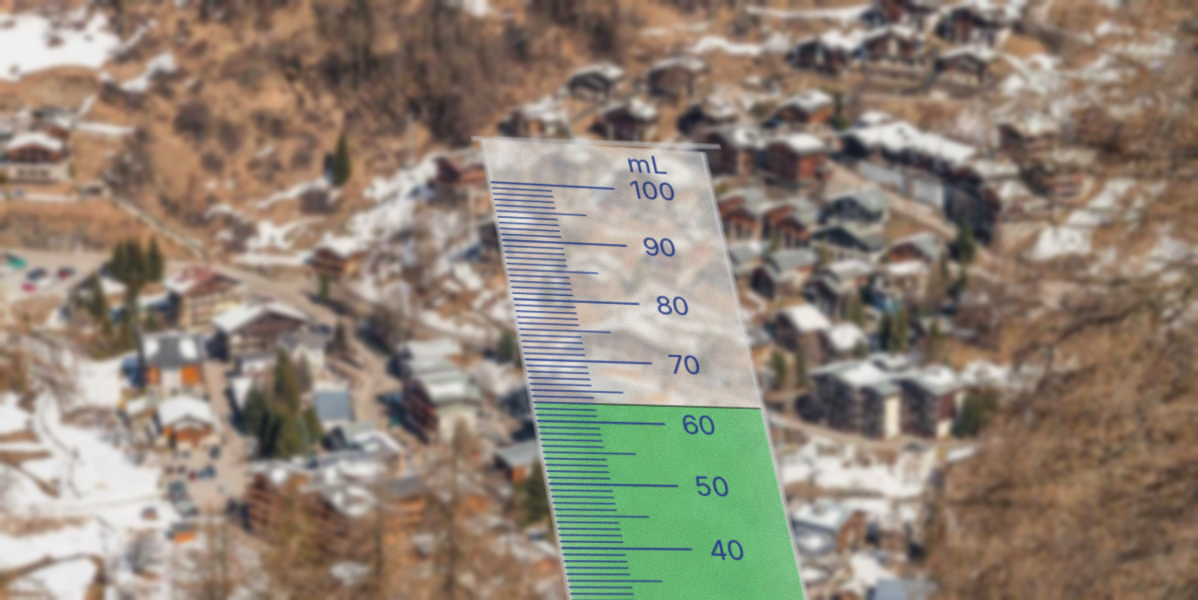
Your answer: 63,mL
